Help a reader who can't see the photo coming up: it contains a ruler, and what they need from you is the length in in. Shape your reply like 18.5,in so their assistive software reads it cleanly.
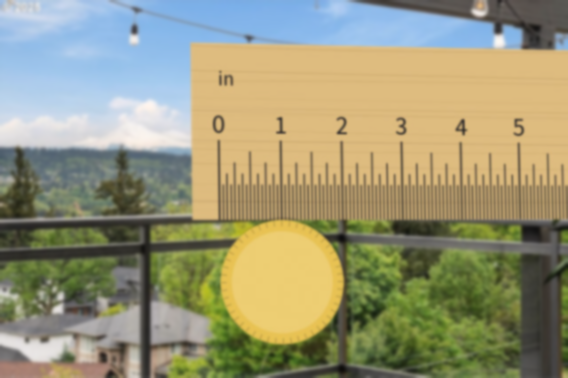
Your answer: 2,in
